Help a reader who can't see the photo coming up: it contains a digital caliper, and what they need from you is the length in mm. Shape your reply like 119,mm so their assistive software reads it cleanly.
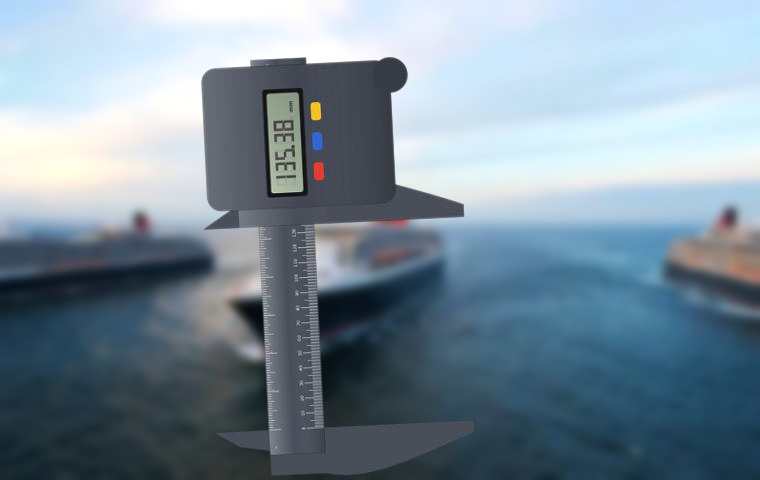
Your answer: 135.38,mm
